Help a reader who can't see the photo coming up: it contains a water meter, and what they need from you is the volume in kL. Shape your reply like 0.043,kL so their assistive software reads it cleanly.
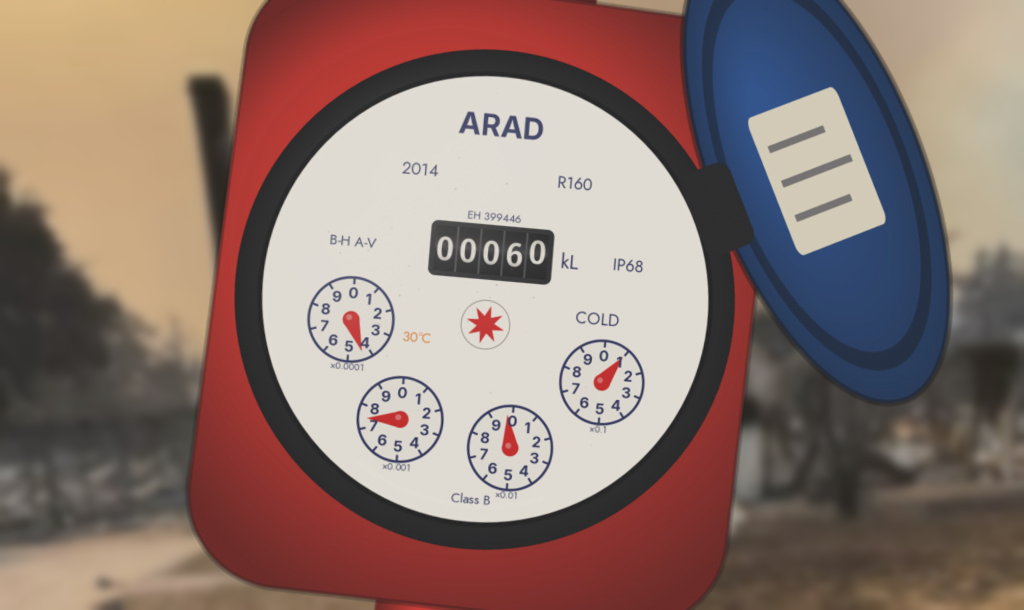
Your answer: 60.0974,kL
